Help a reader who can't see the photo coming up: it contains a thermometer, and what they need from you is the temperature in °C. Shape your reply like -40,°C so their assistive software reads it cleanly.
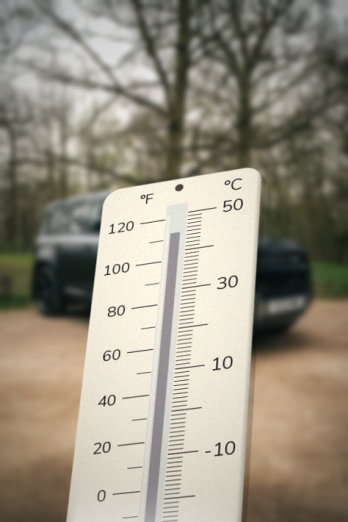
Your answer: 45,°C
